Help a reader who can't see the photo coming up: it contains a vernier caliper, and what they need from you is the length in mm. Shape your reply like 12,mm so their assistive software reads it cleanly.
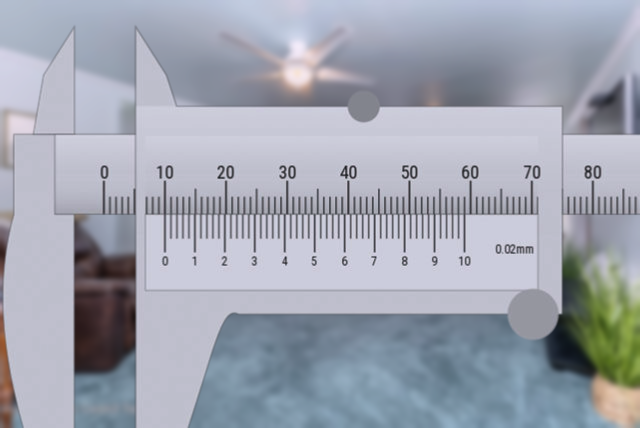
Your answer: 10.0,mm
